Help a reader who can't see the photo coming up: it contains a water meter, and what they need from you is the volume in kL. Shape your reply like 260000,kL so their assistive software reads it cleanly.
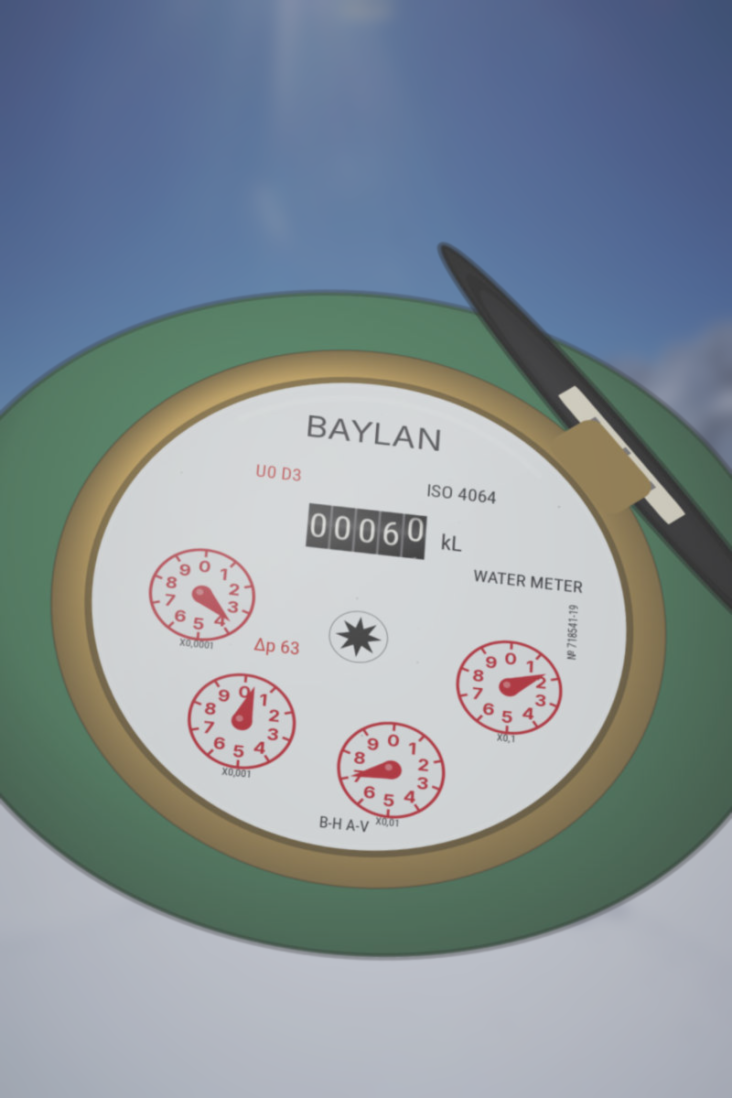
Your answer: 60.1703,kL
